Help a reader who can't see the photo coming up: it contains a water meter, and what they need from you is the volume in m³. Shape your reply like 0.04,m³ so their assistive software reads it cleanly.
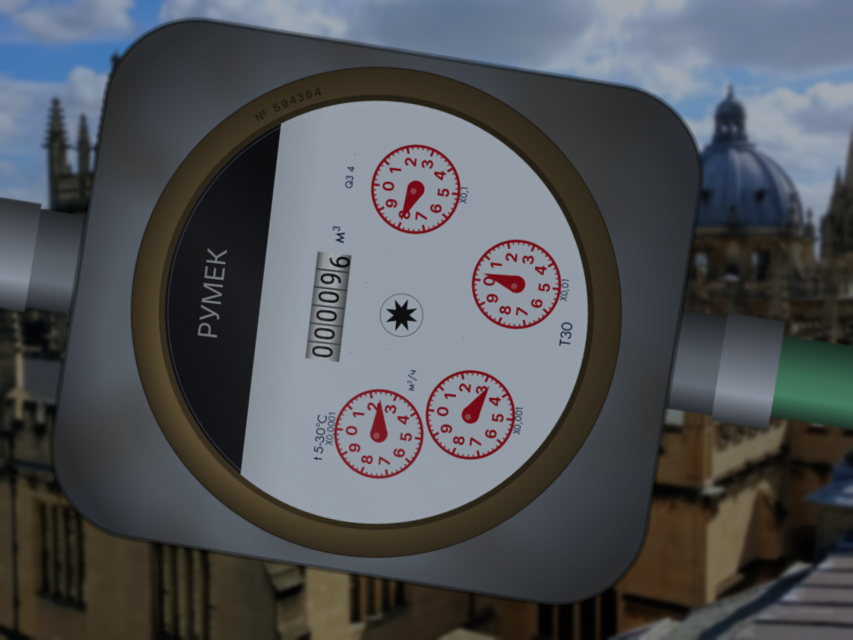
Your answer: 95.8032,m³
